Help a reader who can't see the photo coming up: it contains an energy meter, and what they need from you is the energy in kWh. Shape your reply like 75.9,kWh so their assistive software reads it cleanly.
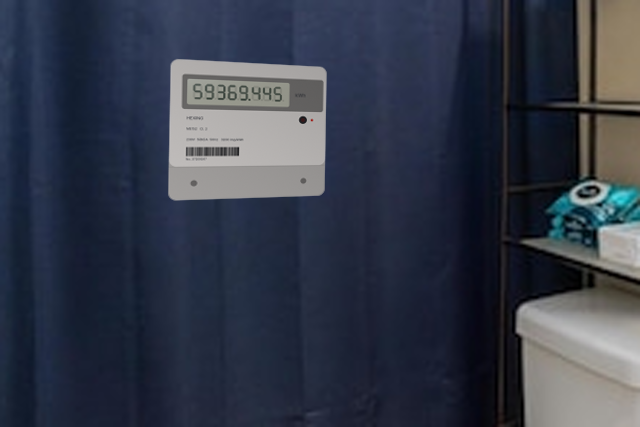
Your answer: 59369.445,kWh
